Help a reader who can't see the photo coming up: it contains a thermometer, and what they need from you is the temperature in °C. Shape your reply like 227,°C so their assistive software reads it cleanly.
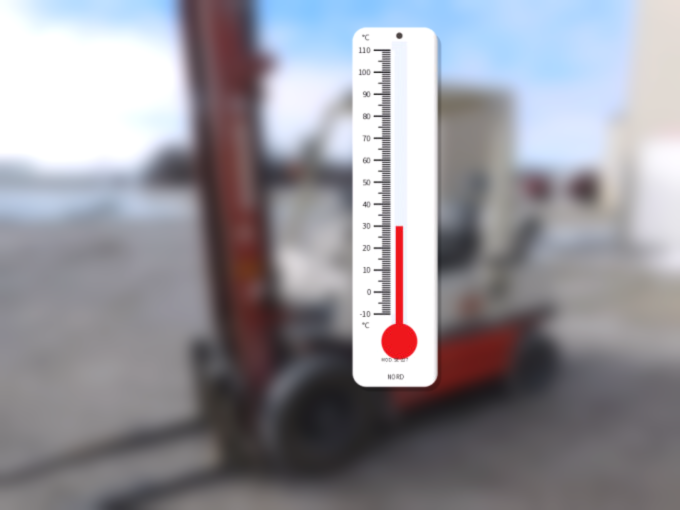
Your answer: 30,°C
